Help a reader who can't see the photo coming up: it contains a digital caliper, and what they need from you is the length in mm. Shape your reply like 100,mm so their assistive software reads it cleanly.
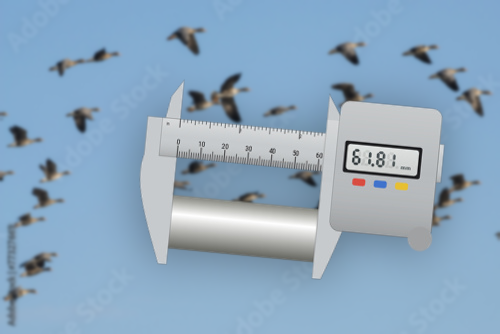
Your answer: 61.81,mm
